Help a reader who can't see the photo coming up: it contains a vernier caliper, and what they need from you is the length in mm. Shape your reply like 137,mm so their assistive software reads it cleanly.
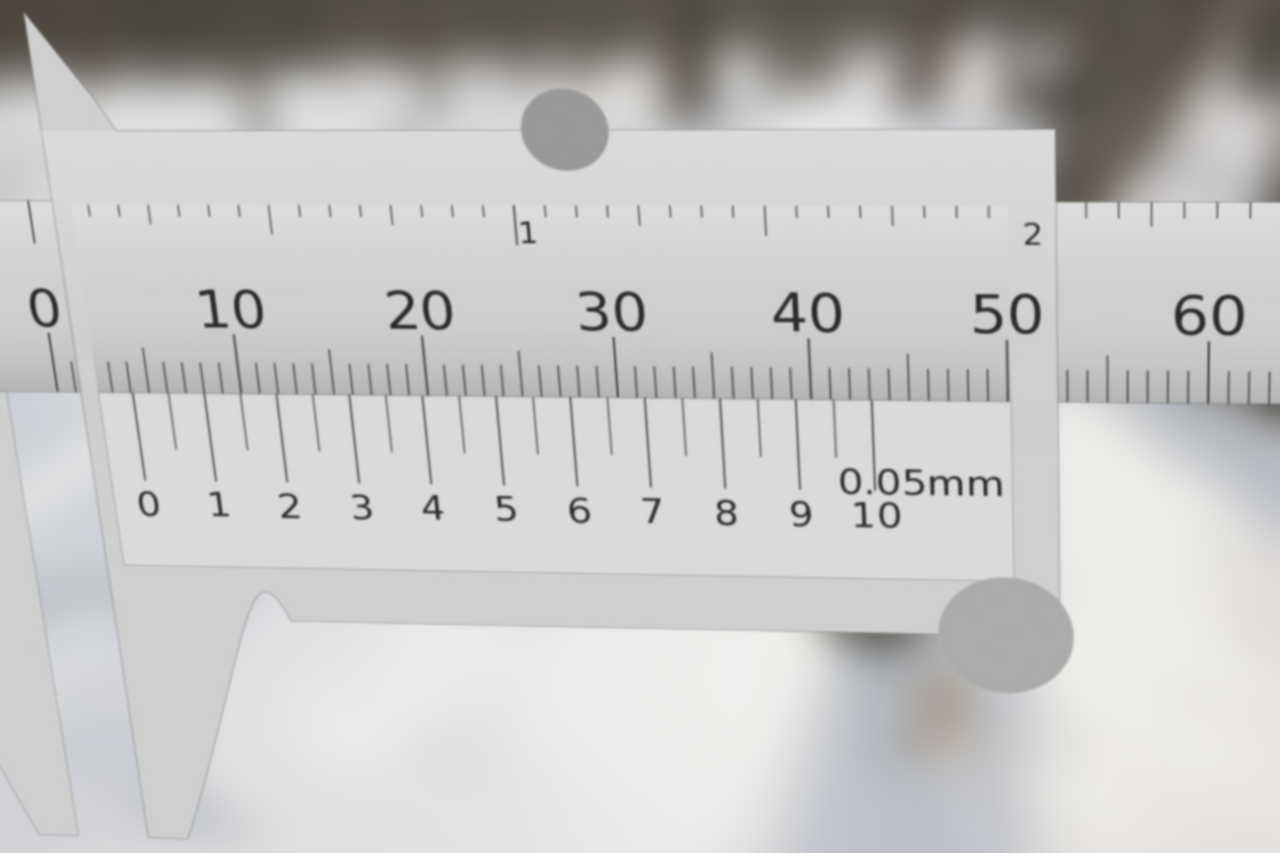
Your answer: 4.1,mm
